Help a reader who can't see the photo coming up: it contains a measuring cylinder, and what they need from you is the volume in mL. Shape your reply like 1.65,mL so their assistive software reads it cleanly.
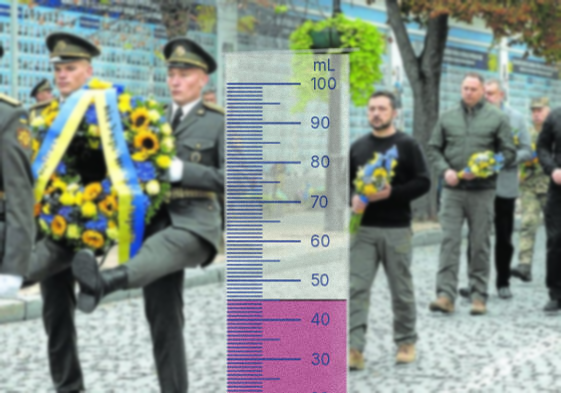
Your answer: 45,mL
